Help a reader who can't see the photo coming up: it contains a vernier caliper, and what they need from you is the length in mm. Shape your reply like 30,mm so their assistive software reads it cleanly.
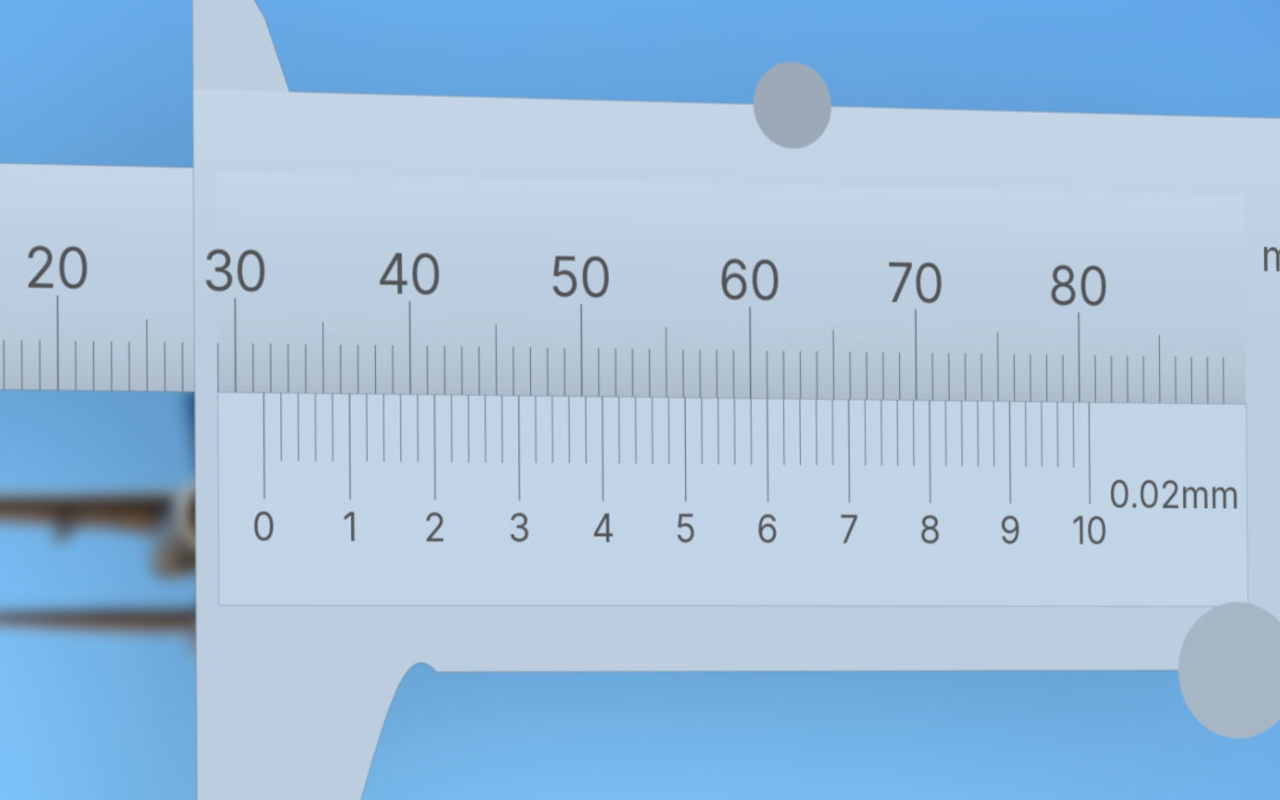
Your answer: 31.6,mm
